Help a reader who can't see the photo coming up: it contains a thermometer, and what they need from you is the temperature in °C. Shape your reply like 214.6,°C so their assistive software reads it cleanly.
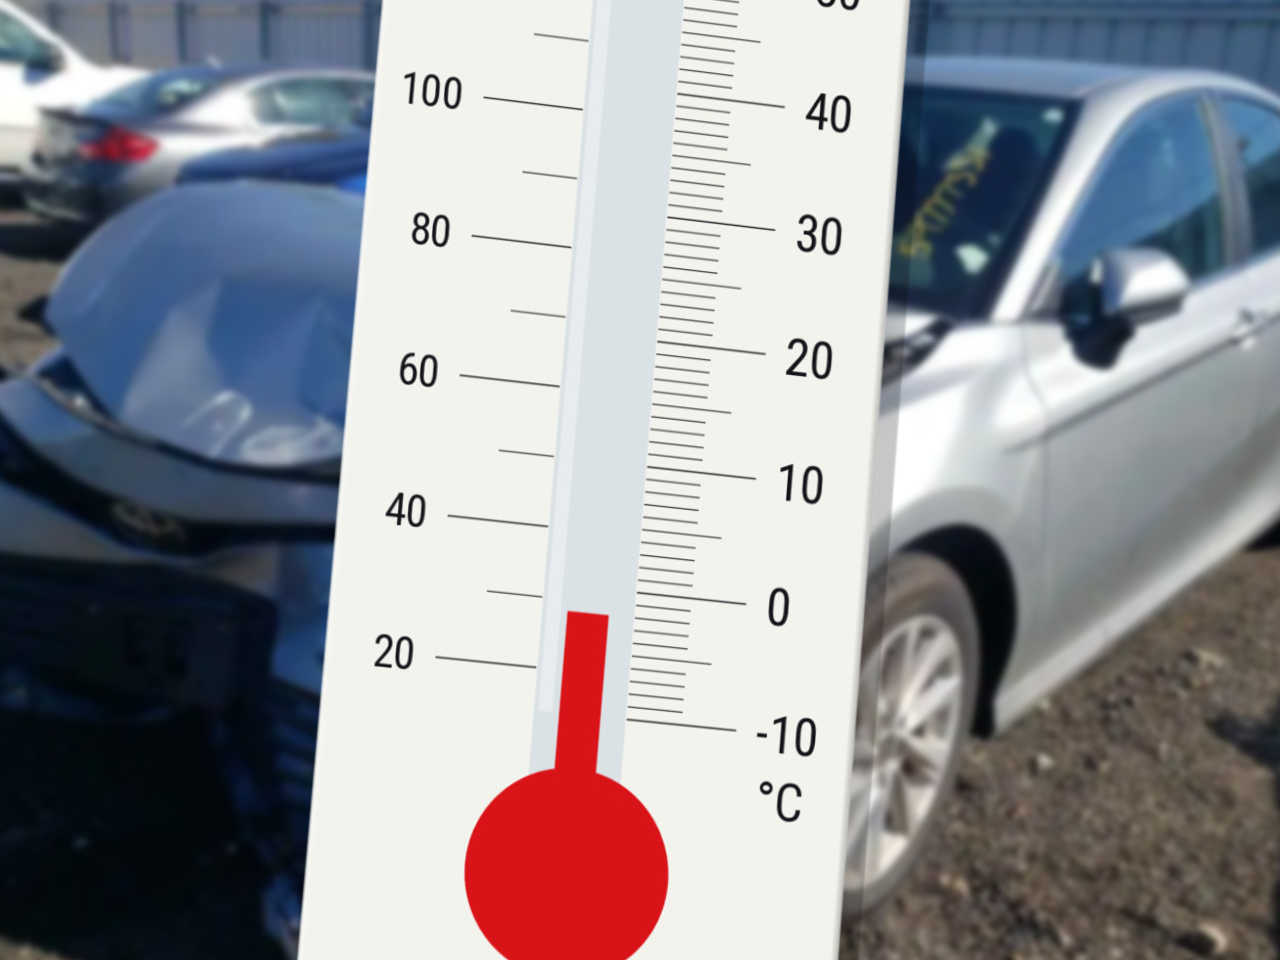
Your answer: -2,°C
